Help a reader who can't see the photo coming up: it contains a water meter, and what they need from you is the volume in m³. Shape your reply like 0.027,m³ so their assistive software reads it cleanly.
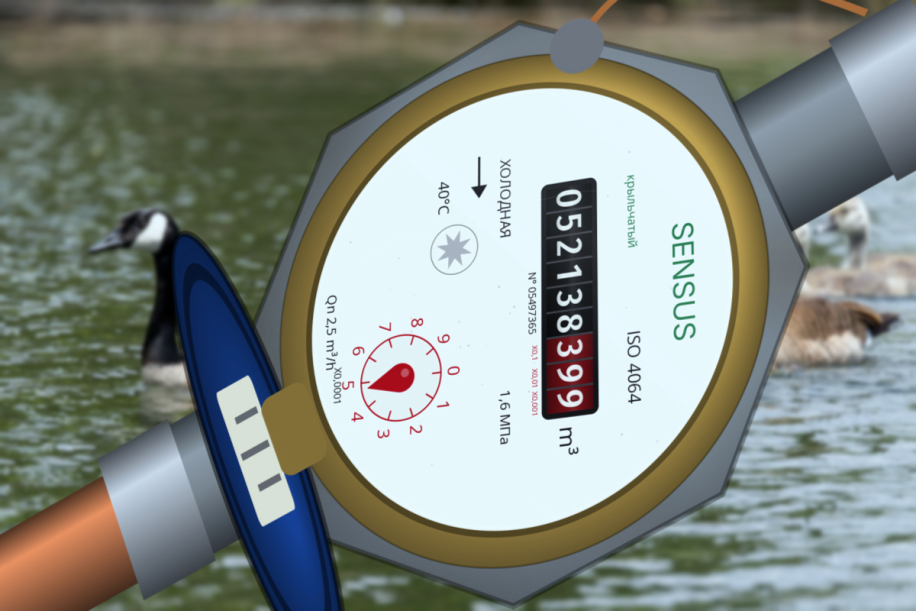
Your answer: 52138.3994,m³
